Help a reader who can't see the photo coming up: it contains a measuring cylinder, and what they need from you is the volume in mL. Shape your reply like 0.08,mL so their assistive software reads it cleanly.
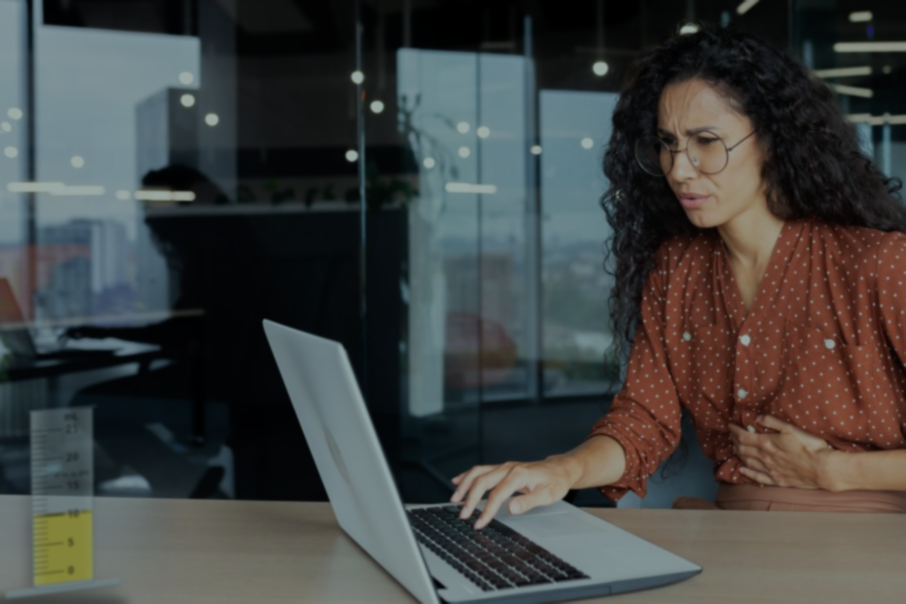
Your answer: 10,mL
